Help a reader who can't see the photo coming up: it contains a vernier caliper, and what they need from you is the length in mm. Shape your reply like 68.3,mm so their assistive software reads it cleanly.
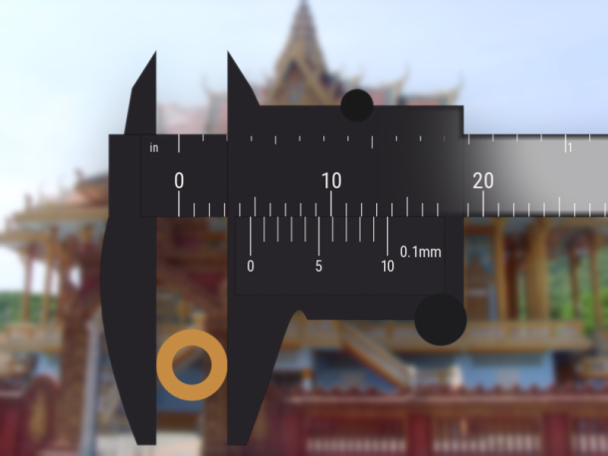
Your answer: 4.7,mm
